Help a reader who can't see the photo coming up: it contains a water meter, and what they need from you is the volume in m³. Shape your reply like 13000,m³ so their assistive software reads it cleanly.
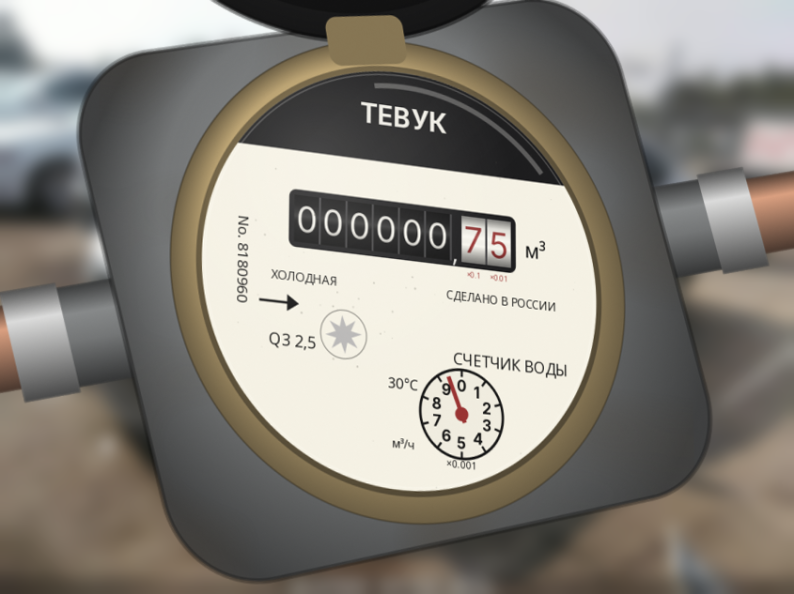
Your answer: 0.749,m³
